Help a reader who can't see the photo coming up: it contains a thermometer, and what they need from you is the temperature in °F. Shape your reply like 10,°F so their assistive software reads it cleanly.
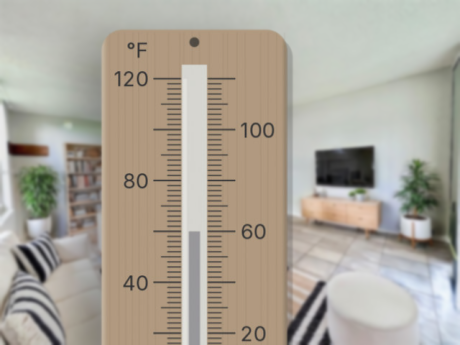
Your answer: 60,°F
